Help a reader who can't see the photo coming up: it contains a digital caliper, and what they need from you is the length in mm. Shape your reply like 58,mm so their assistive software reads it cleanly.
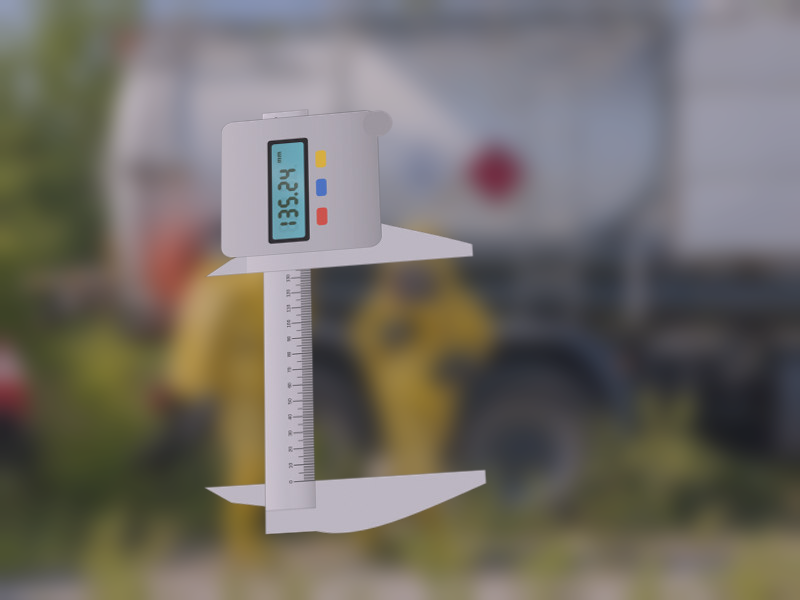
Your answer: 135.24,mm
